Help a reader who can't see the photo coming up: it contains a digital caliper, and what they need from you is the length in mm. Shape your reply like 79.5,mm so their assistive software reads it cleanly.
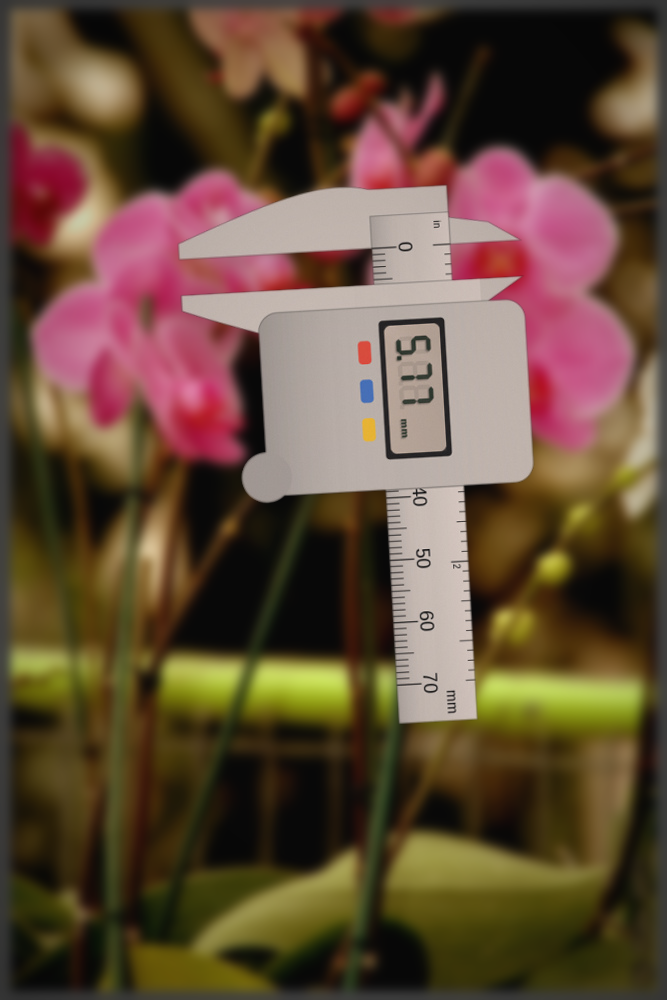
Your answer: 5.77,mm
